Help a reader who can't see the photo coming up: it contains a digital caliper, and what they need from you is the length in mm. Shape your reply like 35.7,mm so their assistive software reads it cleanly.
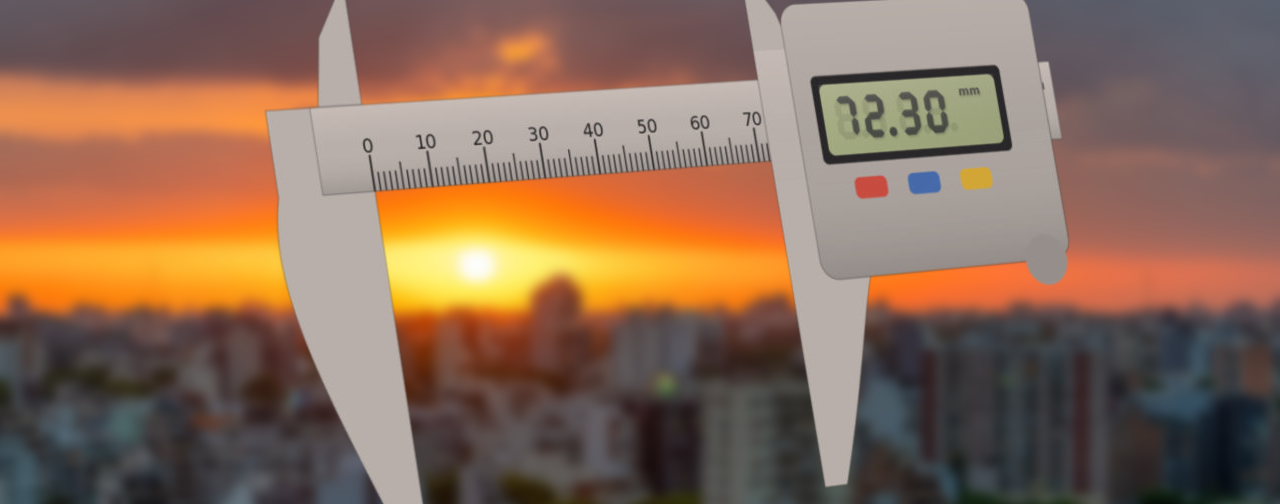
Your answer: 72.30,mm
